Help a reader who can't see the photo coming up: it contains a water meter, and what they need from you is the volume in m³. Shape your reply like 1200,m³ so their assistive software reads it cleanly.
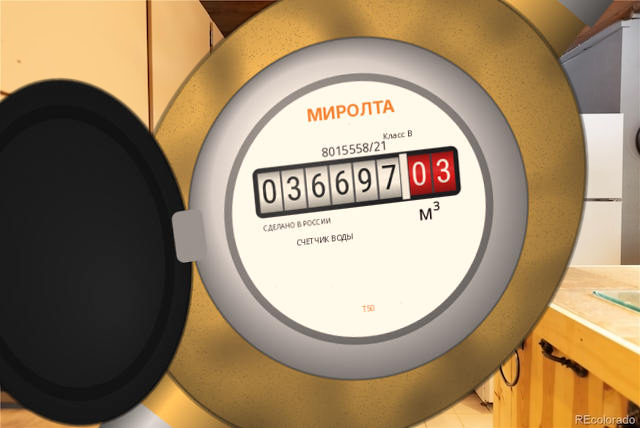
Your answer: 36697.03,m³
